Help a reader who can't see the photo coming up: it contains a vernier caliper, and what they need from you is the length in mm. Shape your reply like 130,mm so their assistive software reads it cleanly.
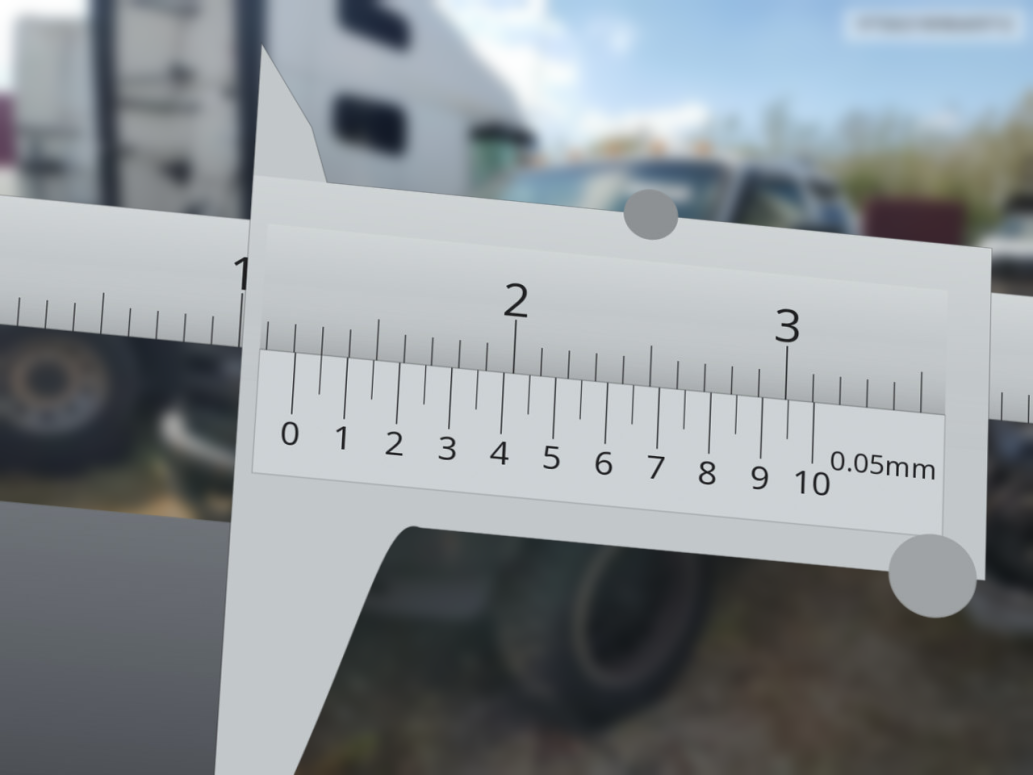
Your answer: 12.05,mm
